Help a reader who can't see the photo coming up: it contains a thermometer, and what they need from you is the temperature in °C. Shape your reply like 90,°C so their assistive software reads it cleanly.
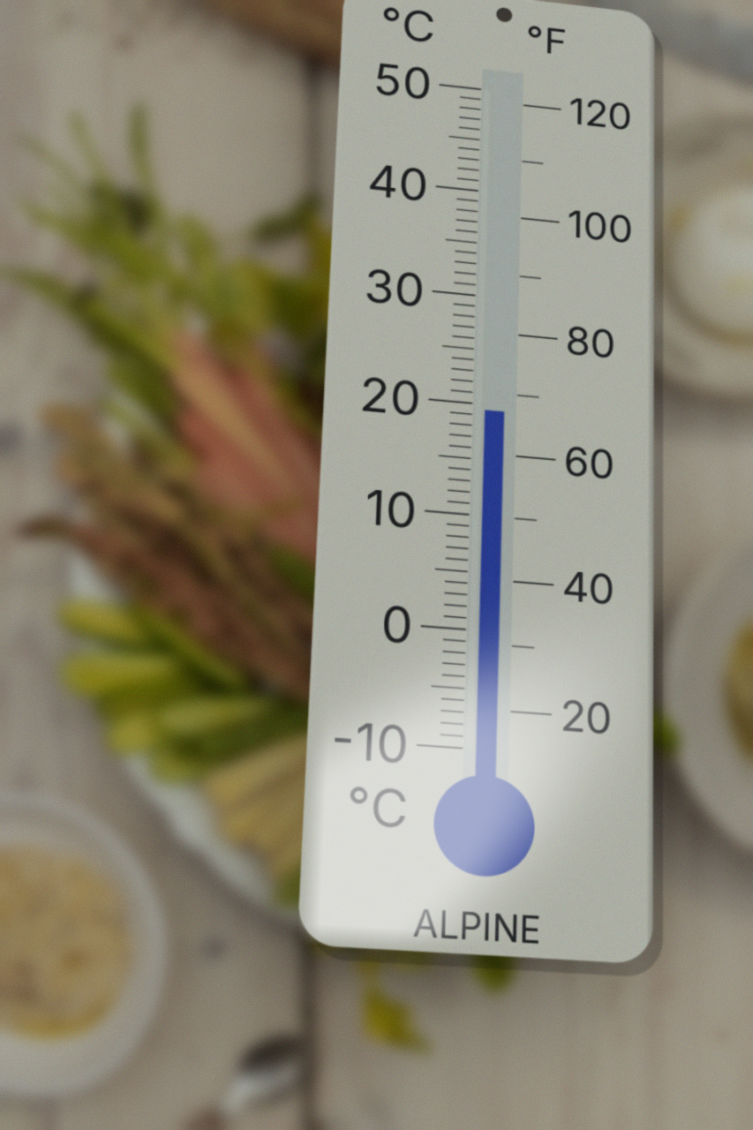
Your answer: 19.5,°C
